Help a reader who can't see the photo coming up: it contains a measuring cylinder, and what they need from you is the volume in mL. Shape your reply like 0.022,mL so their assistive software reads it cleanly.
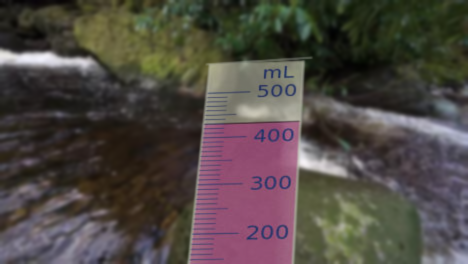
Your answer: 430,mL
